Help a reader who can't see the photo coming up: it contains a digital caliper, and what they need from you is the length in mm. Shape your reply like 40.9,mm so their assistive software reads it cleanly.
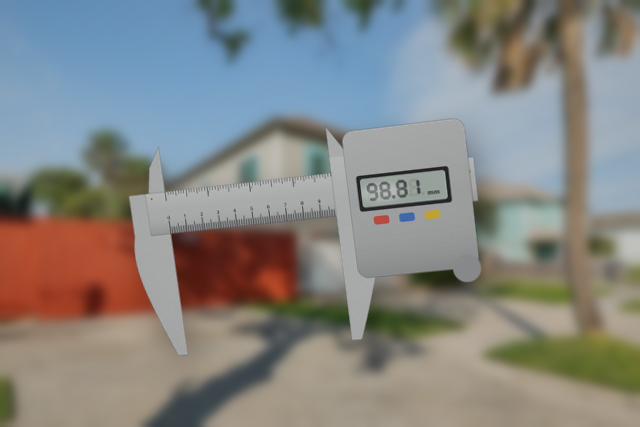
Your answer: 98.81,mm
